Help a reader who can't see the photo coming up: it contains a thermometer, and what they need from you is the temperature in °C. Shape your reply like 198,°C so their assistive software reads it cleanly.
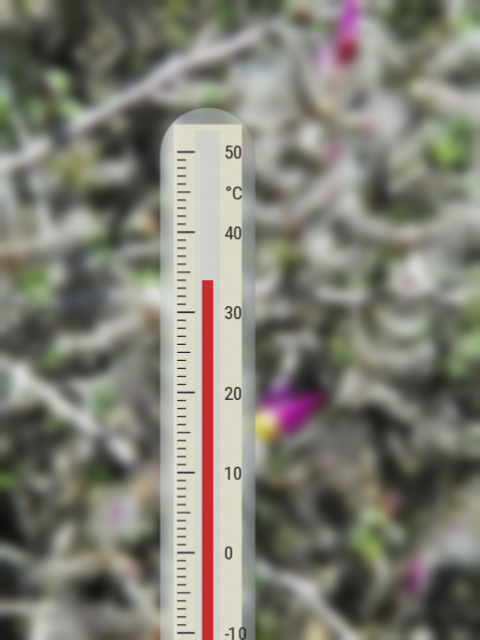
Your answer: 34,°C
